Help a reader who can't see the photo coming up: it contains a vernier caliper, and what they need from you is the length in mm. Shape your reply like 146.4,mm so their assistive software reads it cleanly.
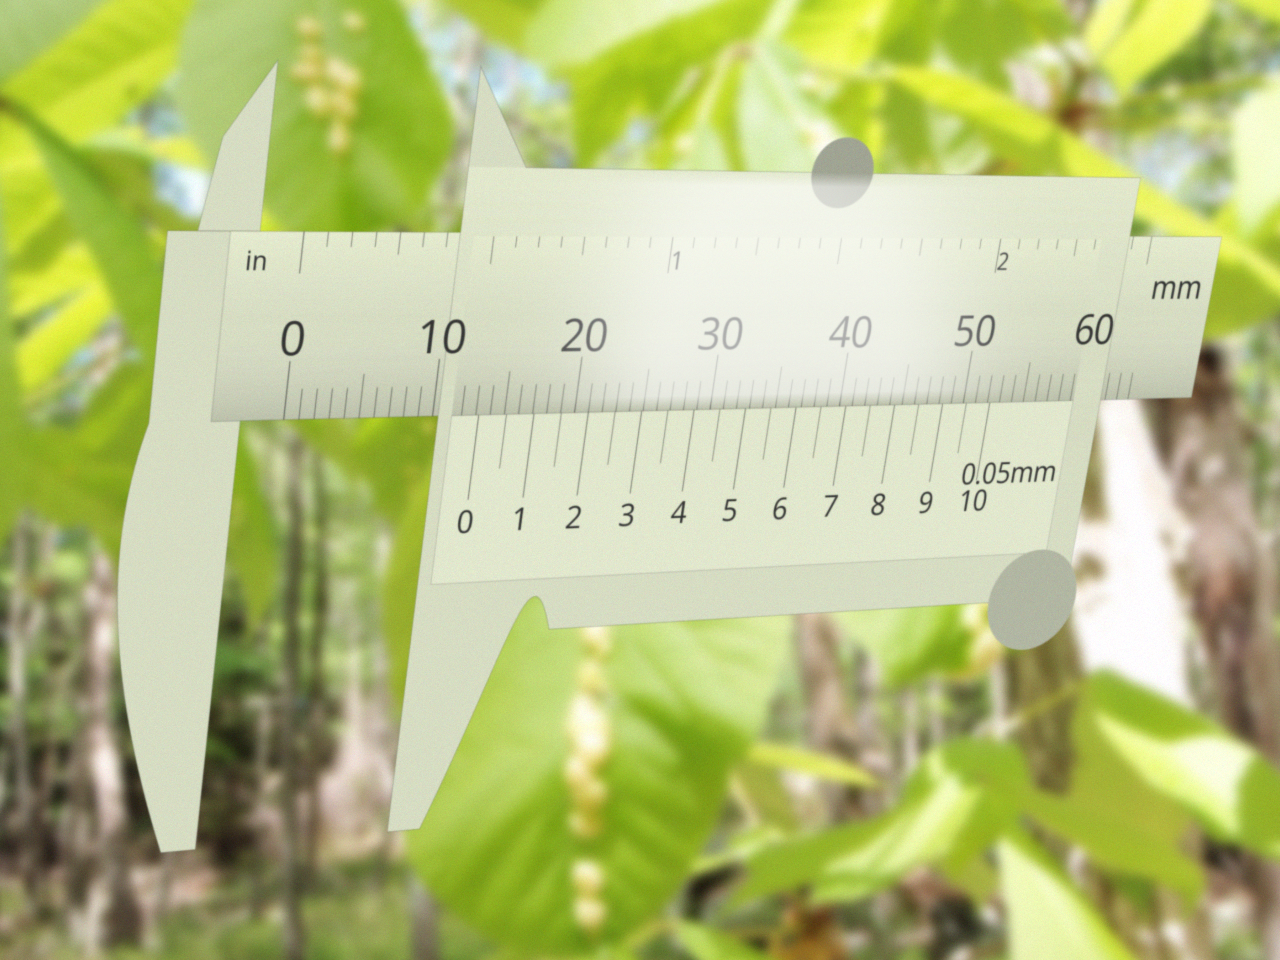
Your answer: 13.2,mm
